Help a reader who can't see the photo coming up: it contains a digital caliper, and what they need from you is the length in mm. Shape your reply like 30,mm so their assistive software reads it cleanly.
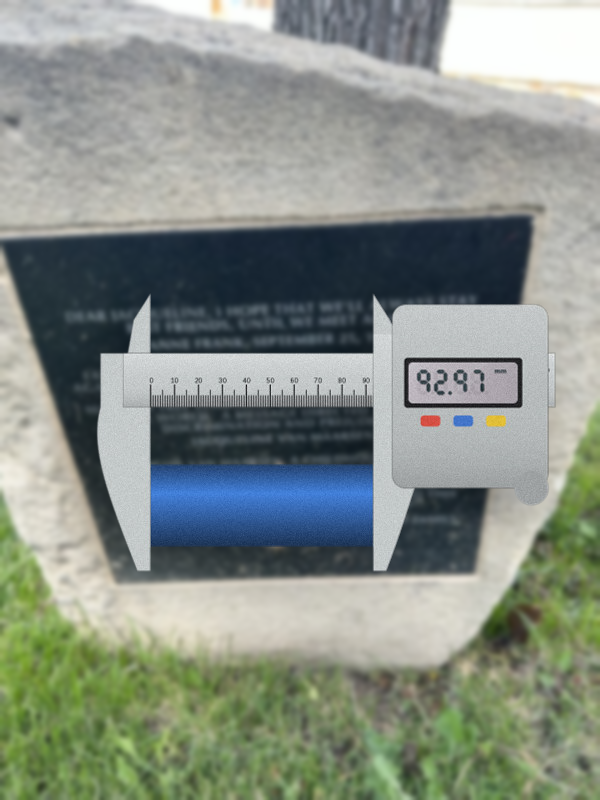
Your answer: 92.97,mm
